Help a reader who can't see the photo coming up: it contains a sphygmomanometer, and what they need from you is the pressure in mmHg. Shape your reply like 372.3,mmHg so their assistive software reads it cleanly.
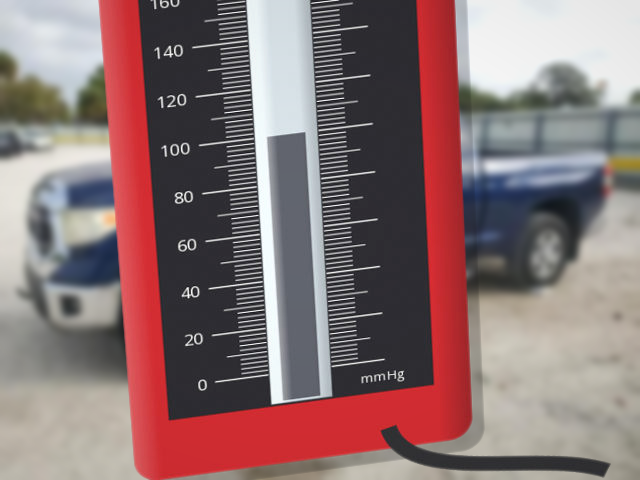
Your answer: 100,mmHg
